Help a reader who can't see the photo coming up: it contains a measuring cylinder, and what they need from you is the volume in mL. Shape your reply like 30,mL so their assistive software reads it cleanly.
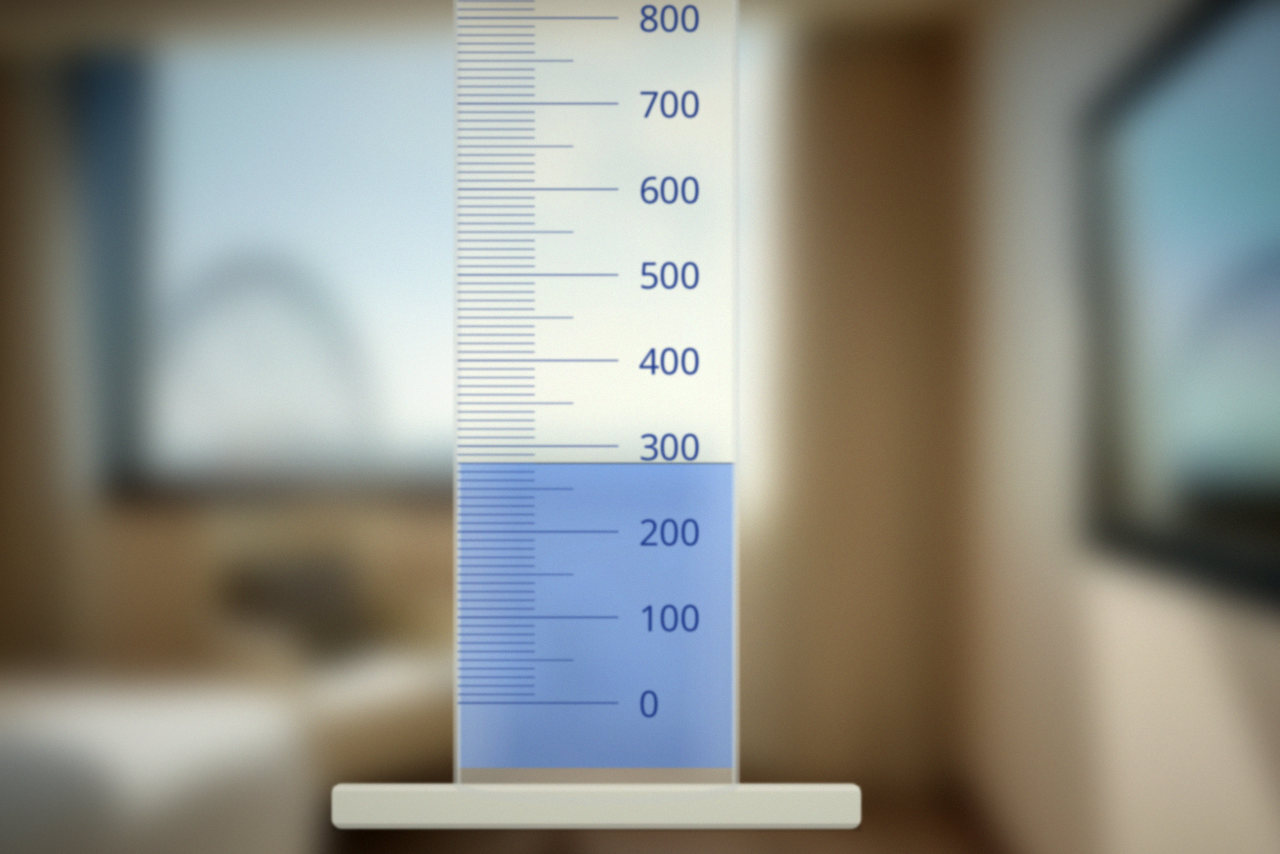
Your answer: 280,mL
